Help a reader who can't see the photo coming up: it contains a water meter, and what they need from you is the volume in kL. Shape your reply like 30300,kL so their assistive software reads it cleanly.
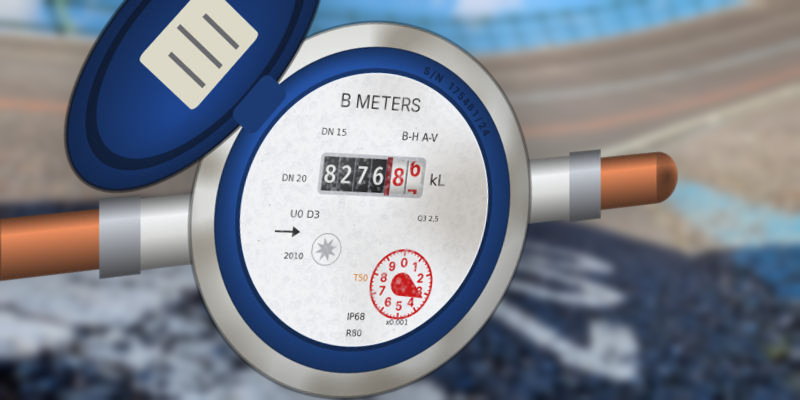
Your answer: 8276.863,kL
